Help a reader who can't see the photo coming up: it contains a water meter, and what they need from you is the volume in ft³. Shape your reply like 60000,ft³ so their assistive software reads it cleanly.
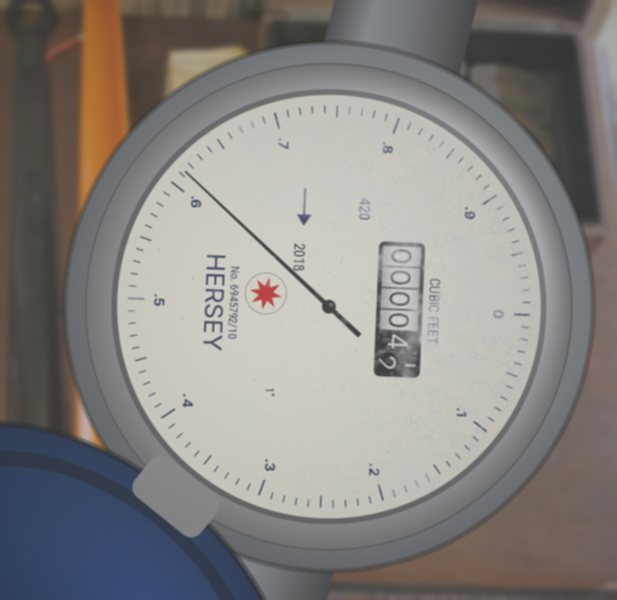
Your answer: 41.61,ft³
